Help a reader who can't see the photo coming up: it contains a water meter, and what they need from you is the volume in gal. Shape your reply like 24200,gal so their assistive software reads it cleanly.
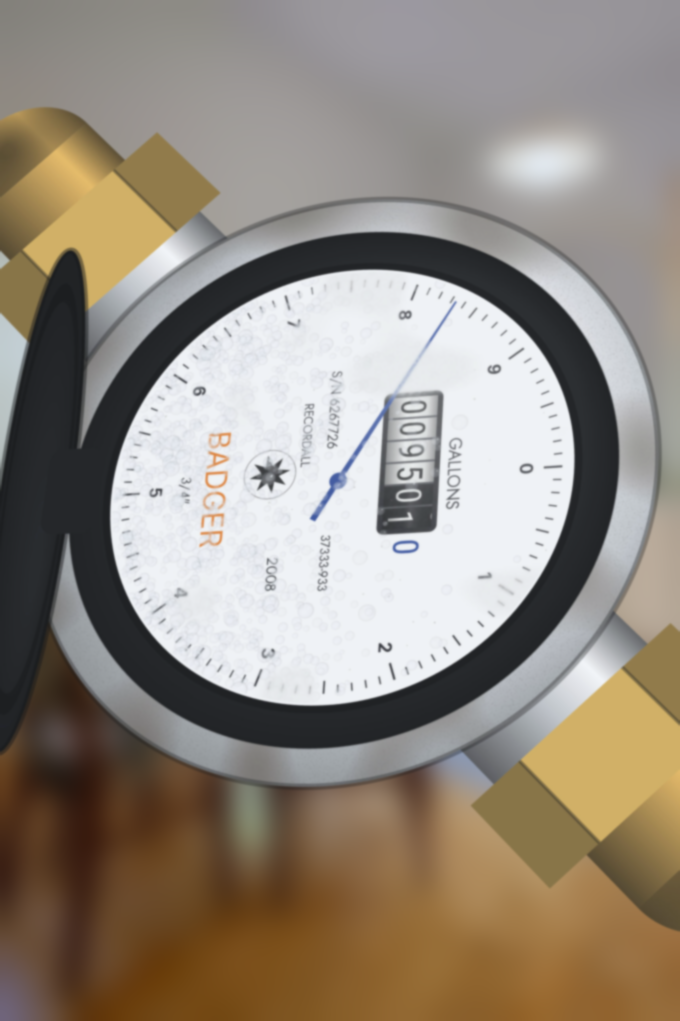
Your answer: 95008.3,gal
